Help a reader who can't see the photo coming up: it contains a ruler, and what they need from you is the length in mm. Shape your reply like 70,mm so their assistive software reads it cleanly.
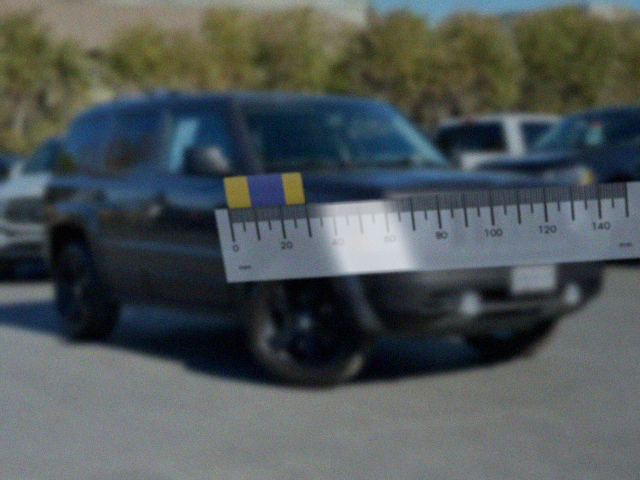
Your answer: 30,mm
